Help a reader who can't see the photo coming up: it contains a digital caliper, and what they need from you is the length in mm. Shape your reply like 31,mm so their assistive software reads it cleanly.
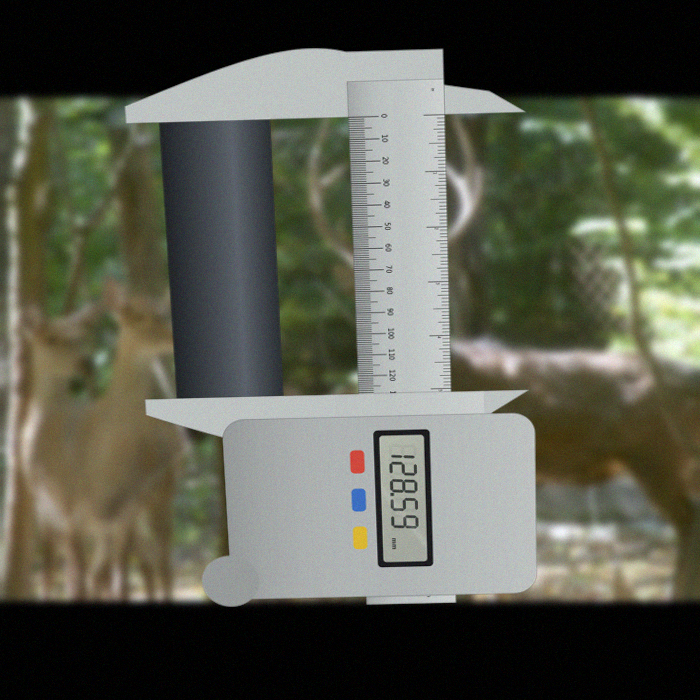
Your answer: 128.59,mm
